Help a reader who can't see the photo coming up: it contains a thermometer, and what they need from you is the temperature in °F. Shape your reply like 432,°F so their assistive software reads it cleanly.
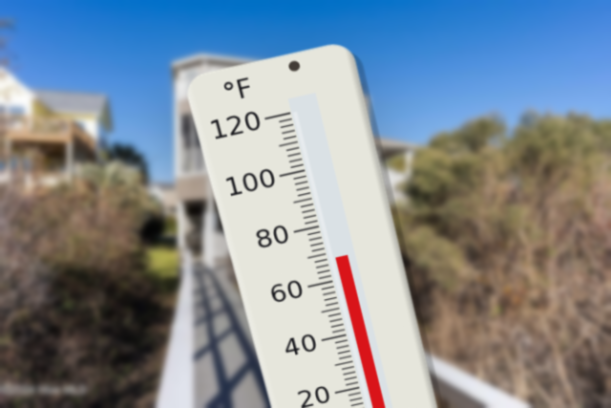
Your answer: 68,°F
